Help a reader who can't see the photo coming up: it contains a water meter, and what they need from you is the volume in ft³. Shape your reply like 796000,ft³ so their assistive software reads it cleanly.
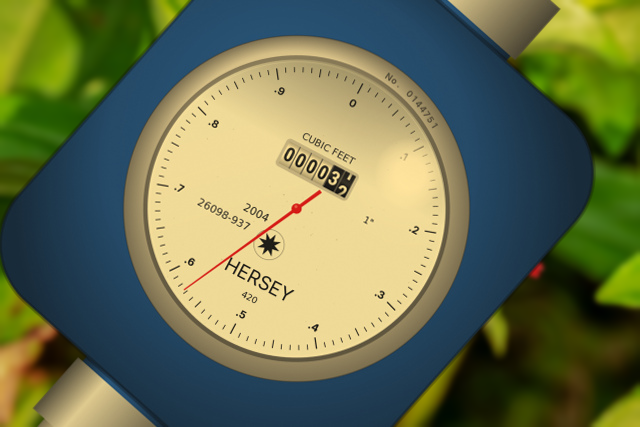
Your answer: 31.57,ft³
